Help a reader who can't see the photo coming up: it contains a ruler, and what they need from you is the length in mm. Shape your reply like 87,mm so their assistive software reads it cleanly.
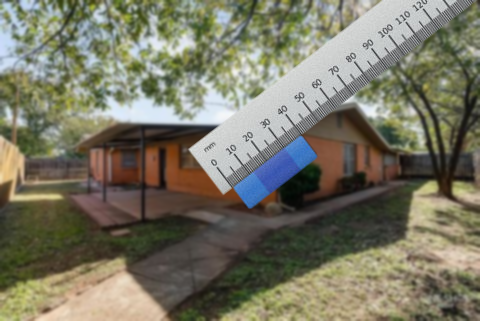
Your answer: 40,mm
